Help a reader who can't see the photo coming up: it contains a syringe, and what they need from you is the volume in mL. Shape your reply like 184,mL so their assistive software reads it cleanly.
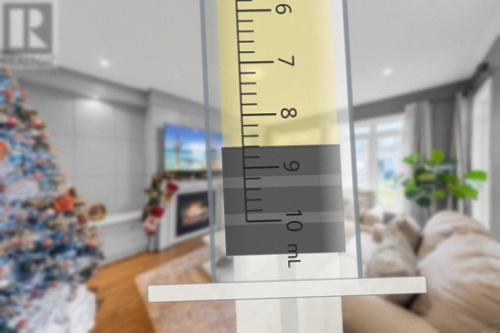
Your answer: 8.6,mL
